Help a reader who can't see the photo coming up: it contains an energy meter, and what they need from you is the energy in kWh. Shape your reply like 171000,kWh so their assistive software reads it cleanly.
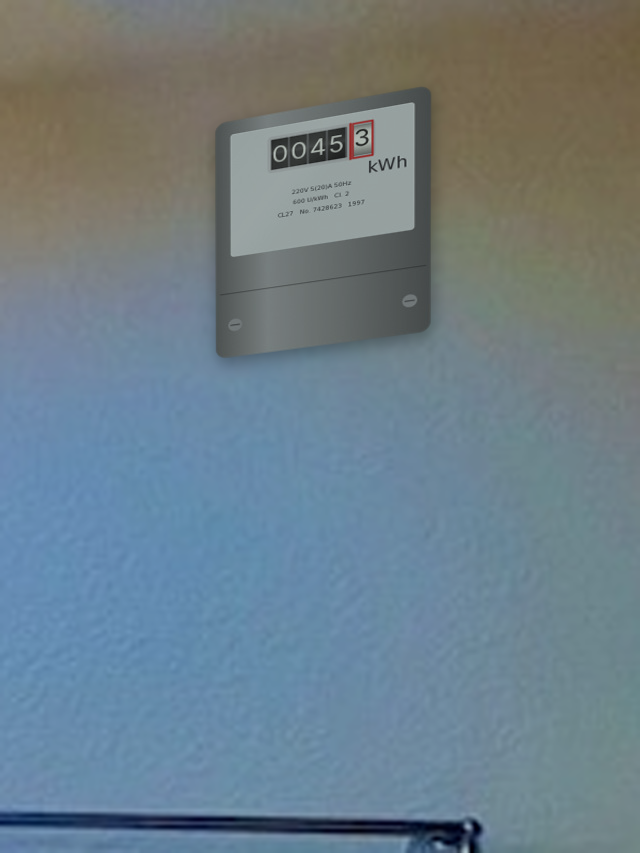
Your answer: 45.3,kWh
